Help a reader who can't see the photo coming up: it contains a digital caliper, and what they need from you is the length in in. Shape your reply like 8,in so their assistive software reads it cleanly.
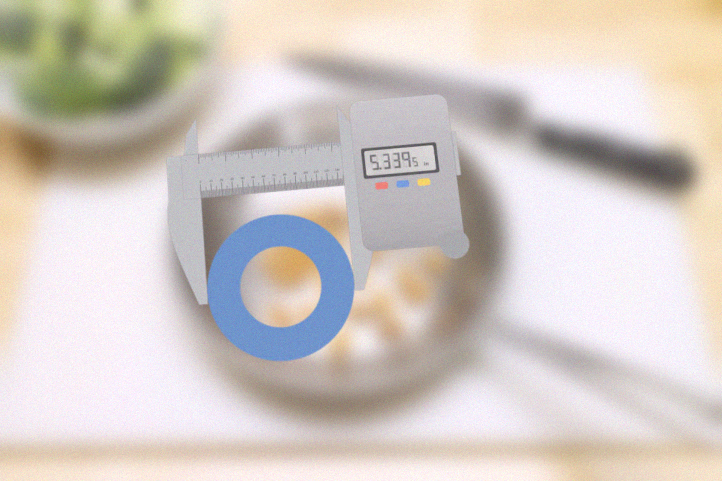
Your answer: 5.3395,in
